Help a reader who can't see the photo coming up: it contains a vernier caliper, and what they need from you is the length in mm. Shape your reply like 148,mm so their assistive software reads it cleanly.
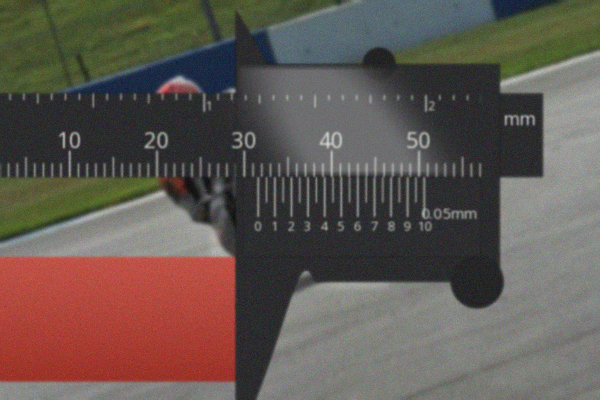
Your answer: 31.6,mm
